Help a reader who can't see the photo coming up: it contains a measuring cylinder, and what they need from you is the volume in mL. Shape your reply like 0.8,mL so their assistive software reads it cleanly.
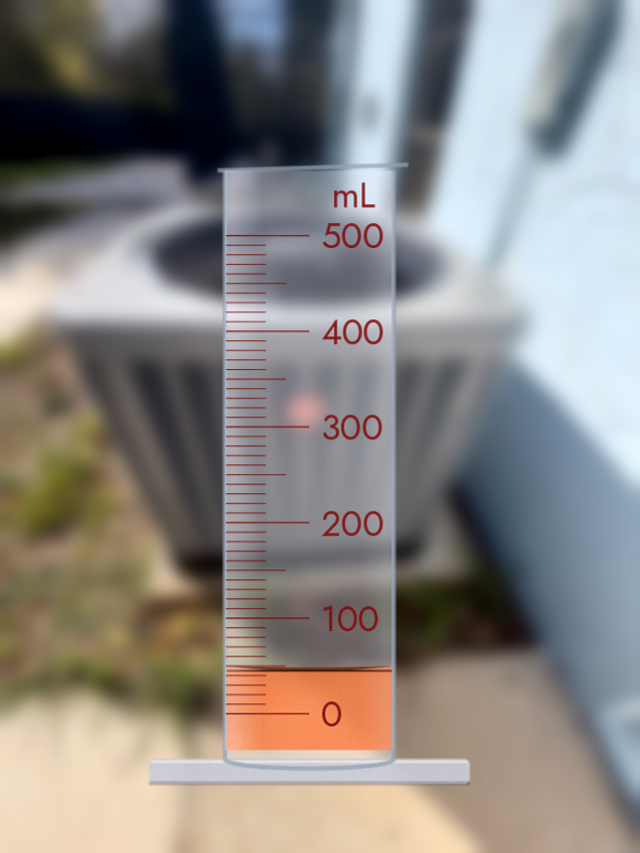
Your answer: 45,mL
